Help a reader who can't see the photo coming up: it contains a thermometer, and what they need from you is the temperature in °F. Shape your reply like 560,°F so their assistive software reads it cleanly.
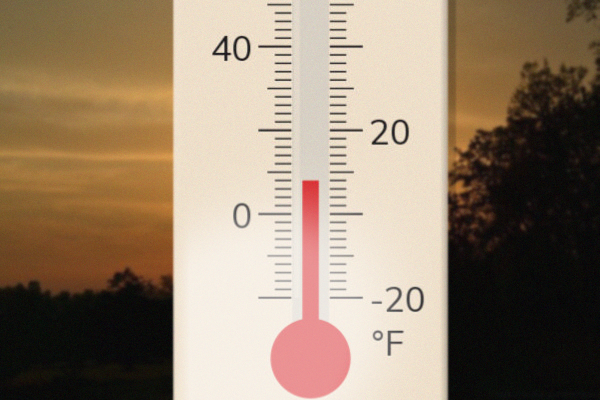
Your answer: 8,°F
